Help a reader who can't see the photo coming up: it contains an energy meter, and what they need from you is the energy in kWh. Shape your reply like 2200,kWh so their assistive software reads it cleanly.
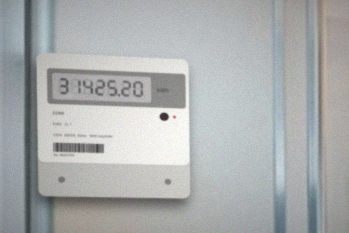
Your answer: 31425.20,kWh
